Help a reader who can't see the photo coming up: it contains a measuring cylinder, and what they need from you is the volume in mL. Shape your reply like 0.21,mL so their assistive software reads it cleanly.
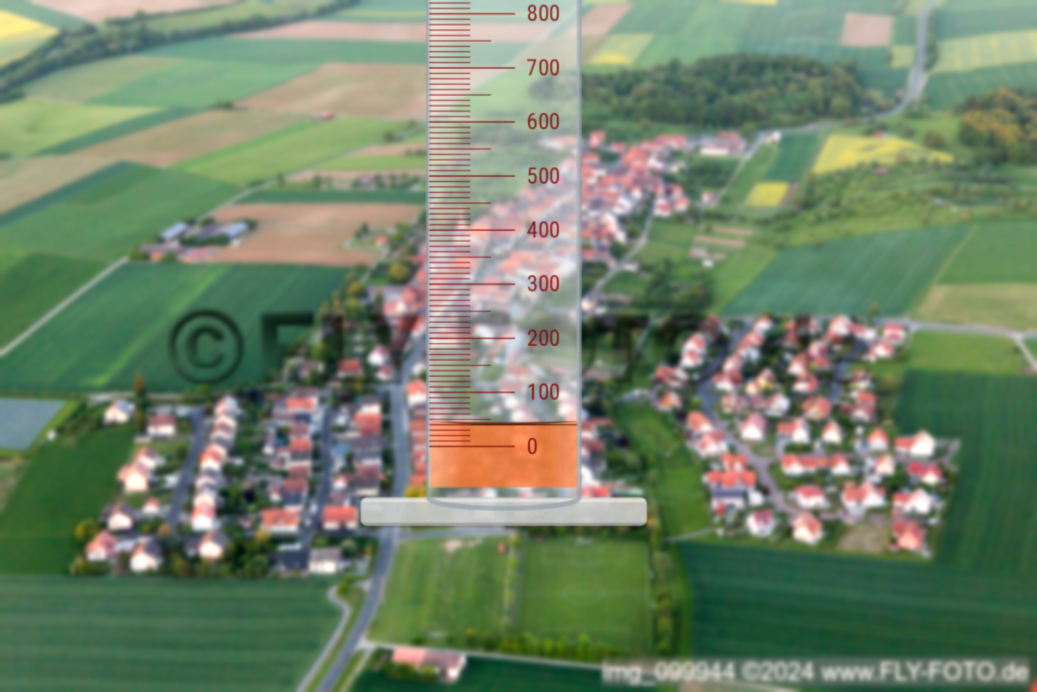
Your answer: 40,mL
